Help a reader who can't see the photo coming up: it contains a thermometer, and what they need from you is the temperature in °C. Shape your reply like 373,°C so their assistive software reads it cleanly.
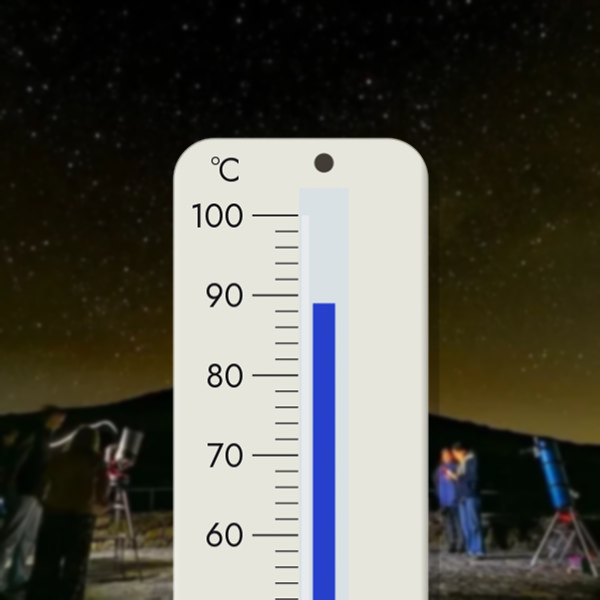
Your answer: 89,°C
